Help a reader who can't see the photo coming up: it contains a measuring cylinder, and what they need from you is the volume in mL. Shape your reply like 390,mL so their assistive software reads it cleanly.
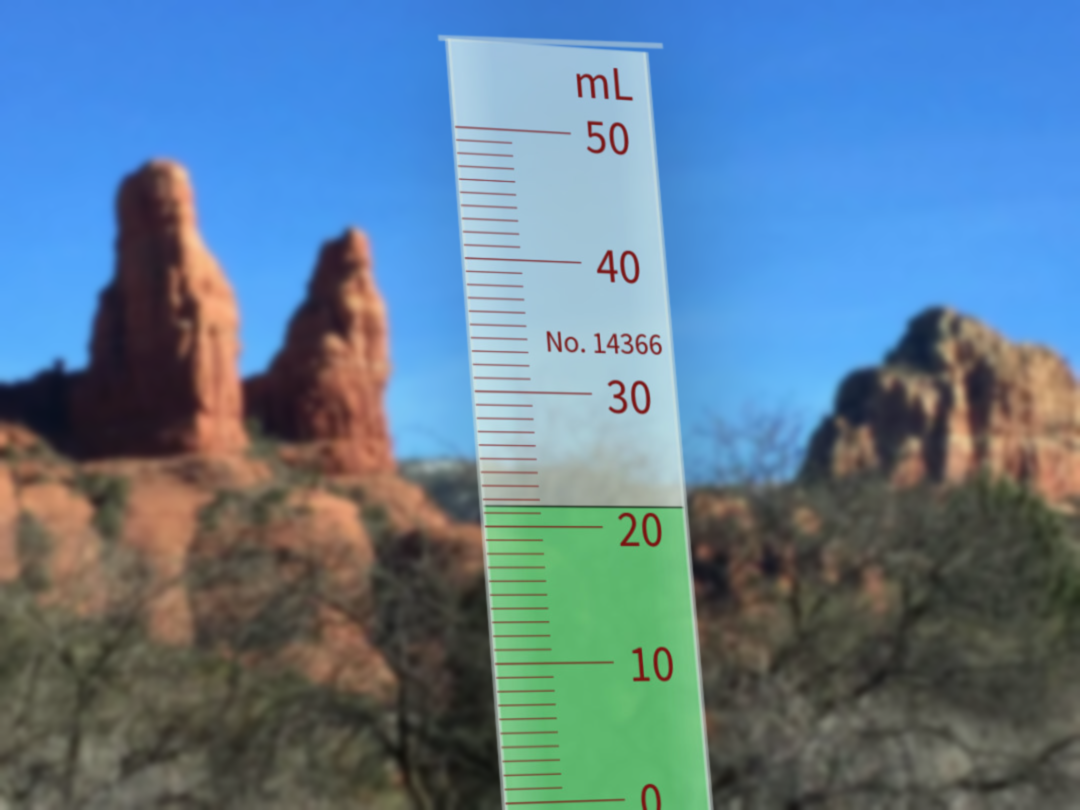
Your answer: 21.5,mL
